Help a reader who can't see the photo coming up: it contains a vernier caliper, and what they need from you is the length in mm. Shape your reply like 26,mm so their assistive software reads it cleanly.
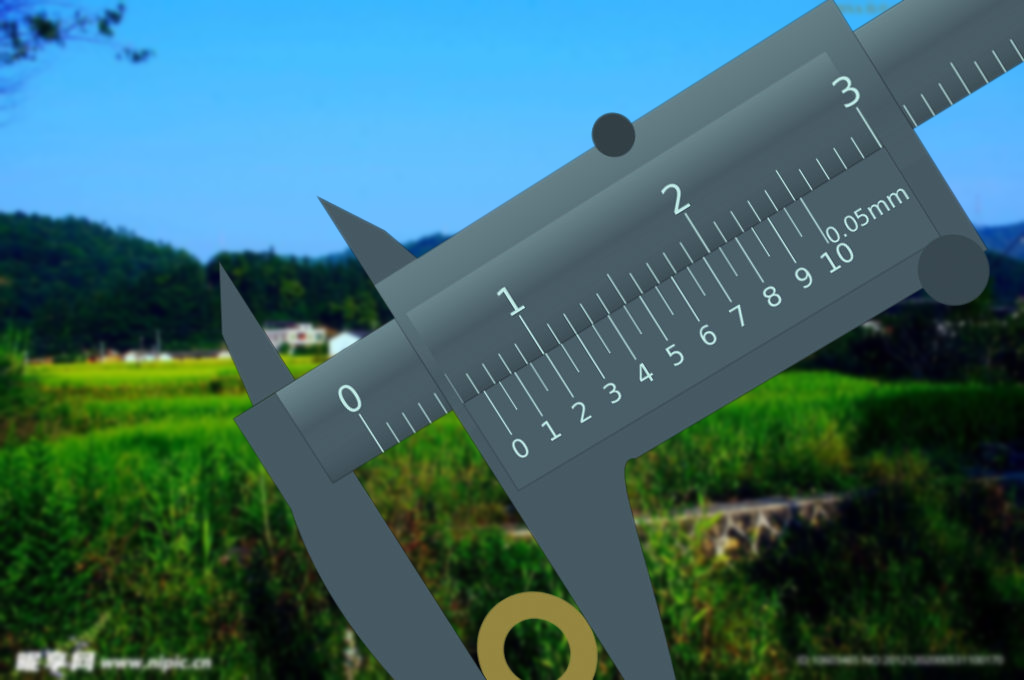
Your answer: 6.3,mm
